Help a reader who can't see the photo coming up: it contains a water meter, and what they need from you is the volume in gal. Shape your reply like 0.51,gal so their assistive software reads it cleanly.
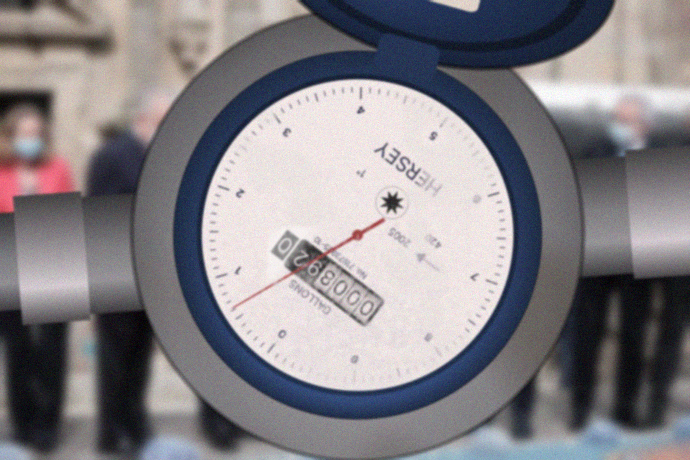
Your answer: 8920.6,gal
